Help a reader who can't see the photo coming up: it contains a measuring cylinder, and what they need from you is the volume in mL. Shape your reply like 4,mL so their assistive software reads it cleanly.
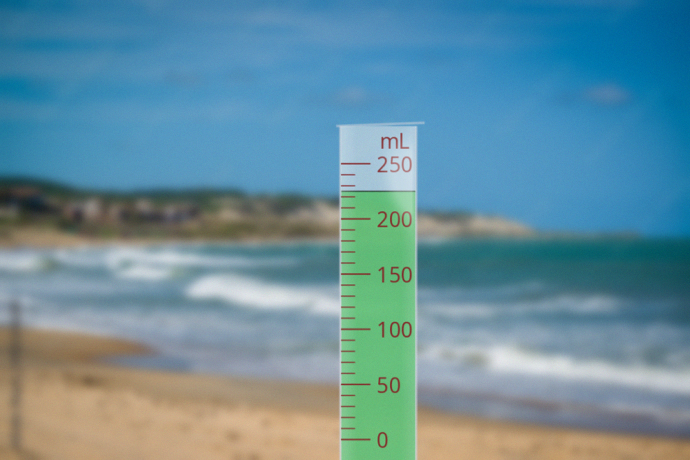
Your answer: 225,mL
